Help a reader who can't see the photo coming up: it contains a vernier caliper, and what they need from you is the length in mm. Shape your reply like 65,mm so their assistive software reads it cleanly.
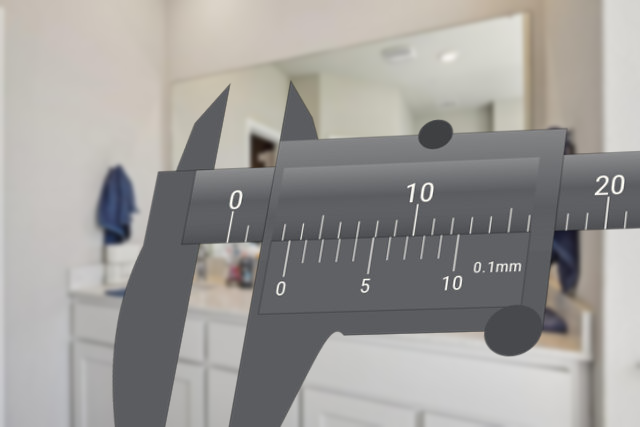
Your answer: 3.4,mm
